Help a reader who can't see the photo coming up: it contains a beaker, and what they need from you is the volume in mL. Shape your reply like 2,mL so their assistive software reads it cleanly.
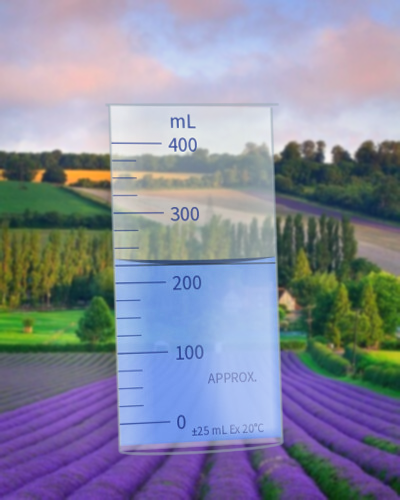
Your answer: 225,mL
